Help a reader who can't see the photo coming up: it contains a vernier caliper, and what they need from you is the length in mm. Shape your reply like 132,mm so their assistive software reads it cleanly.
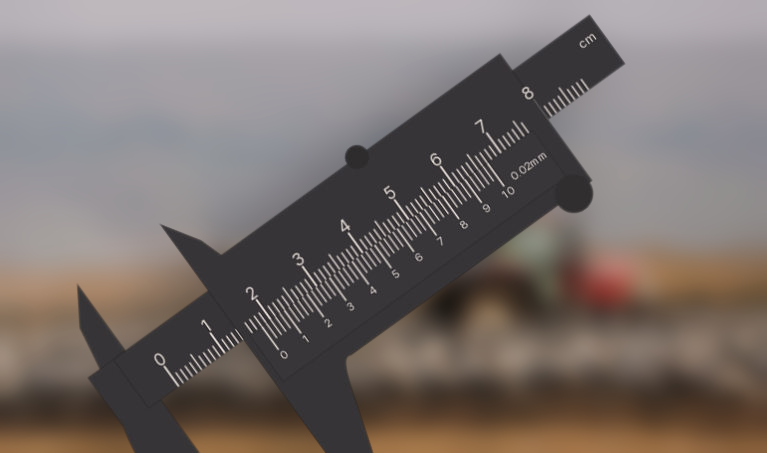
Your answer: 18.0,mm
